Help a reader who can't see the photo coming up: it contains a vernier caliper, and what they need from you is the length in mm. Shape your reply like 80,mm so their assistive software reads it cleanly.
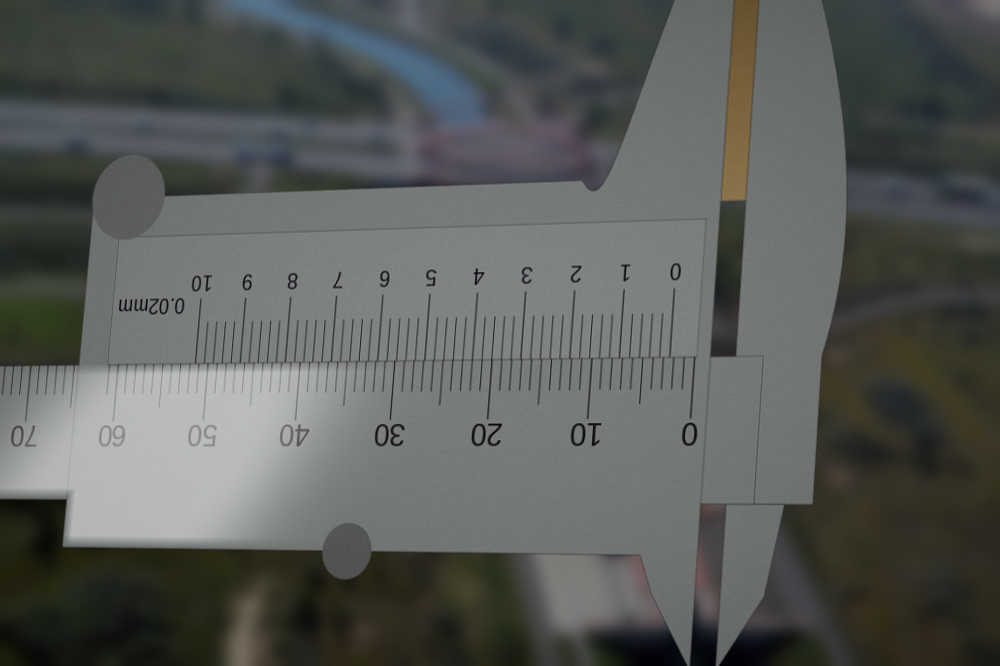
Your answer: 2.4,mm
